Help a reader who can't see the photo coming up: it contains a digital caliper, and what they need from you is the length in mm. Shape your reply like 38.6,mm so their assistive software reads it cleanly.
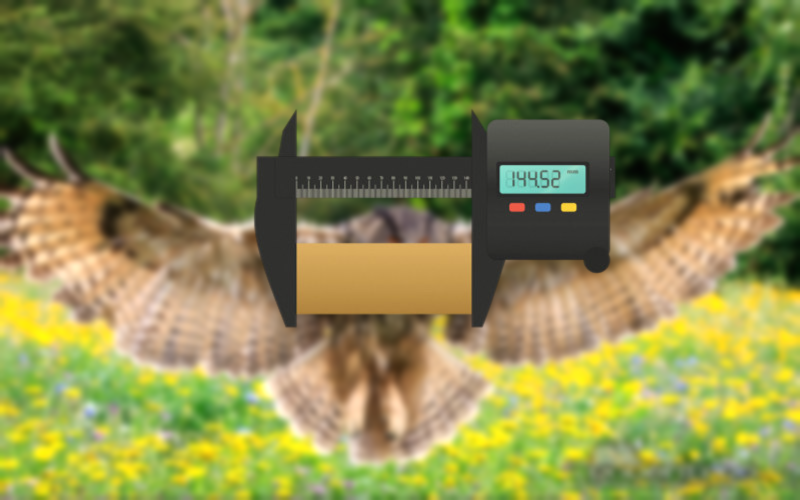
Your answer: 144.52,mm
